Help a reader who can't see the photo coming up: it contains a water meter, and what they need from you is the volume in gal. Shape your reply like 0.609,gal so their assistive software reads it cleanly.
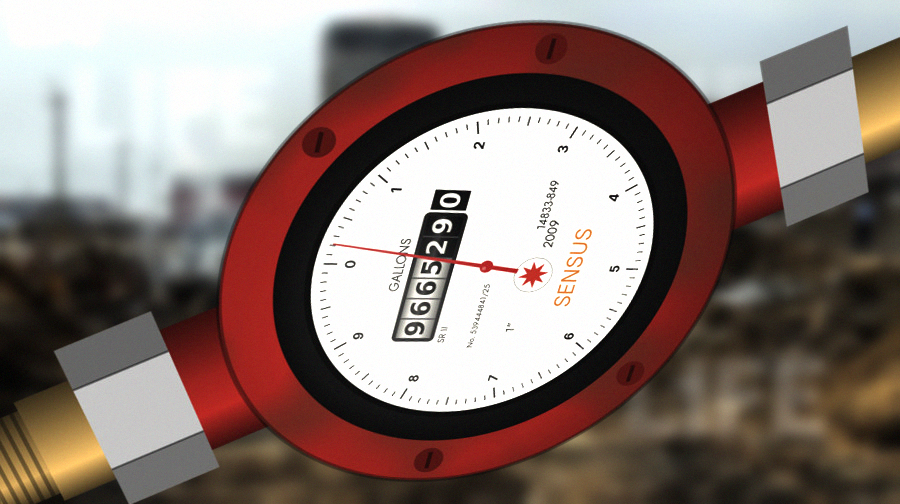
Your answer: 9665290.2,gal
